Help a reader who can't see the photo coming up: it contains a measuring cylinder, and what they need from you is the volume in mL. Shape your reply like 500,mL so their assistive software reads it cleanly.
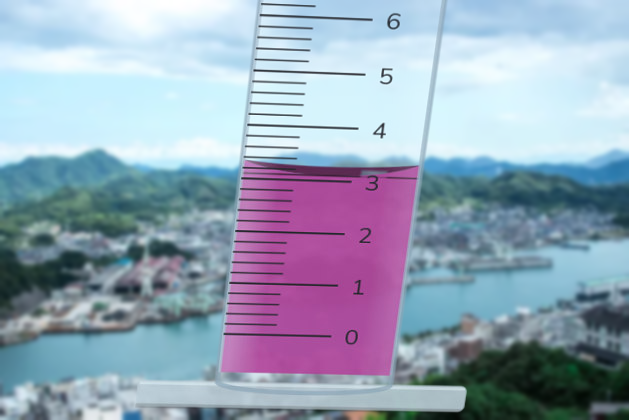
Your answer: 3.1,mL
